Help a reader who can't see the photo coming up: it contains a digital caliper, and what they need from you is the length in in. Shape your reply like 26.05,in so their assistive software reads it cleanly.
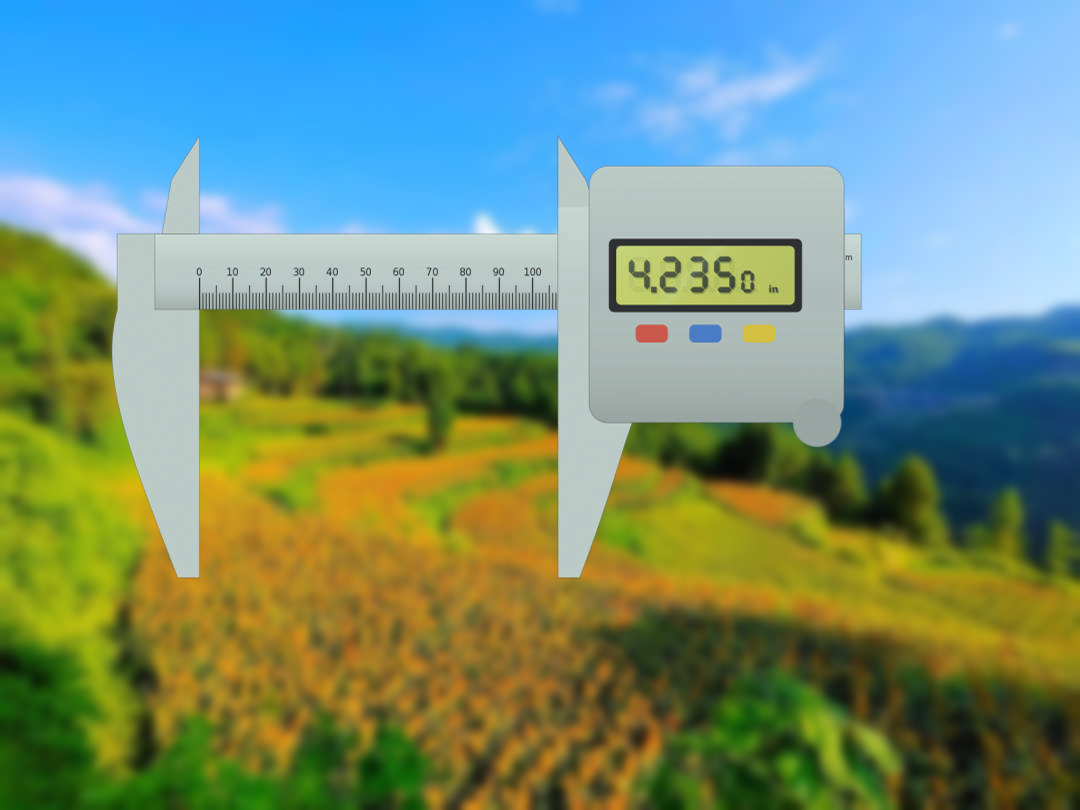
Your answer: 4.2350,in
